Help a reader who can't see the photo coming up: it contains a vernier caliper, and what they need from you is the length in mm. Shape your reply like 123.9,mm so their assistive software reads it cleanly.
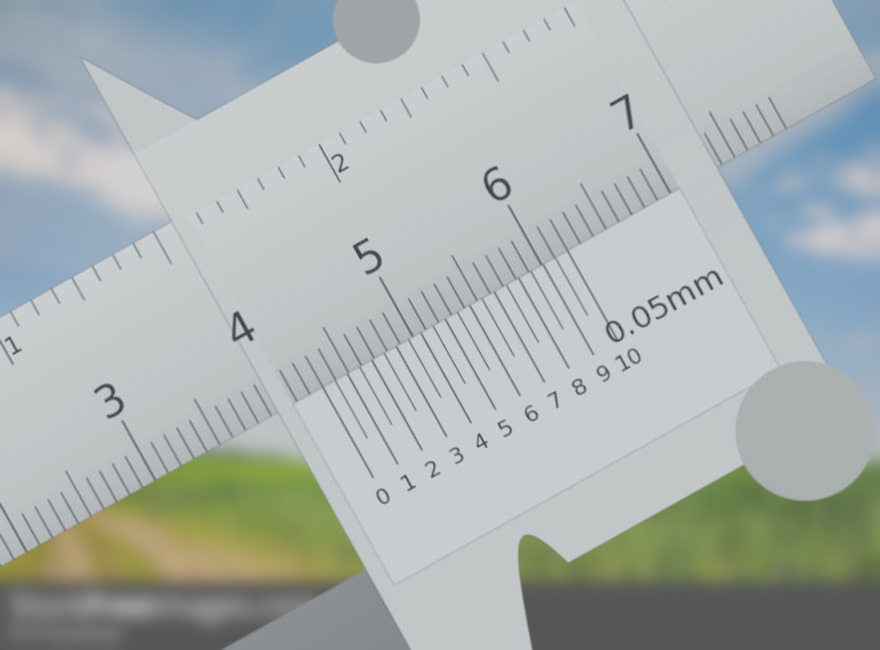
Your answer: 43.0,mm
